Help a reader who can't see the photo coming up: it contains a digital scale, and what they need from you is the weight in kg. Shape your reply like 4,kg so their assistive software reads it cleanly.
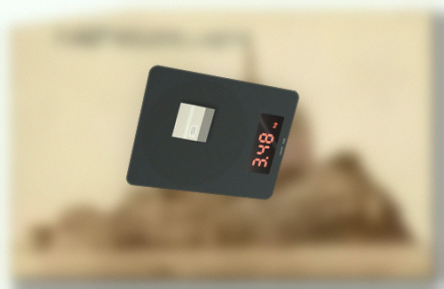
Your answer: 3.48,kg
